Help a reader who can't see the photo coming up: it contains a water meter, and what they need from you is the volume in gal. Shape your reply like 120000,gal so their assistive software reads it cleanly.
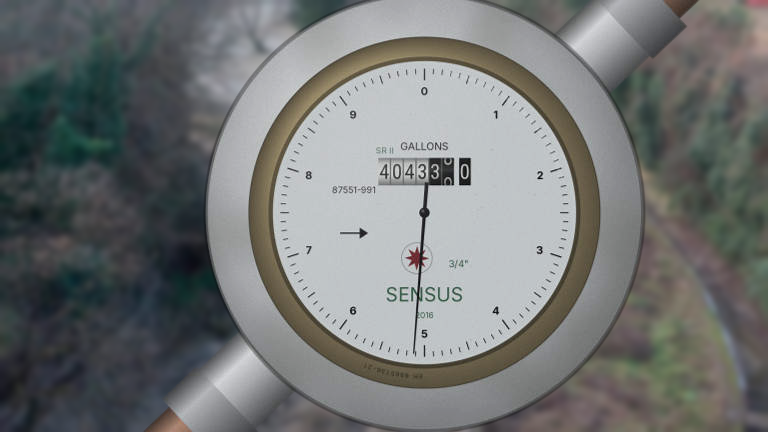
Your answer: 4043385.1,gal
